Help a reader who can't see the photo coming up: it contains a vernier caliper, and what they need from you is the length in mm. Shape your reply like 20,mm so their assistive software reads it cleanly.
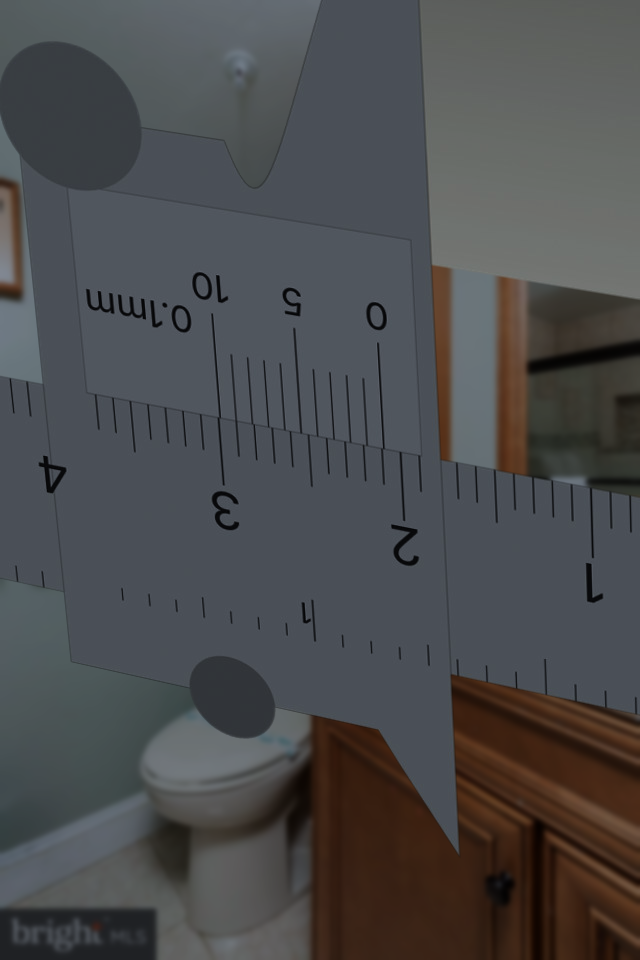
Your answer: 20.9,mm
